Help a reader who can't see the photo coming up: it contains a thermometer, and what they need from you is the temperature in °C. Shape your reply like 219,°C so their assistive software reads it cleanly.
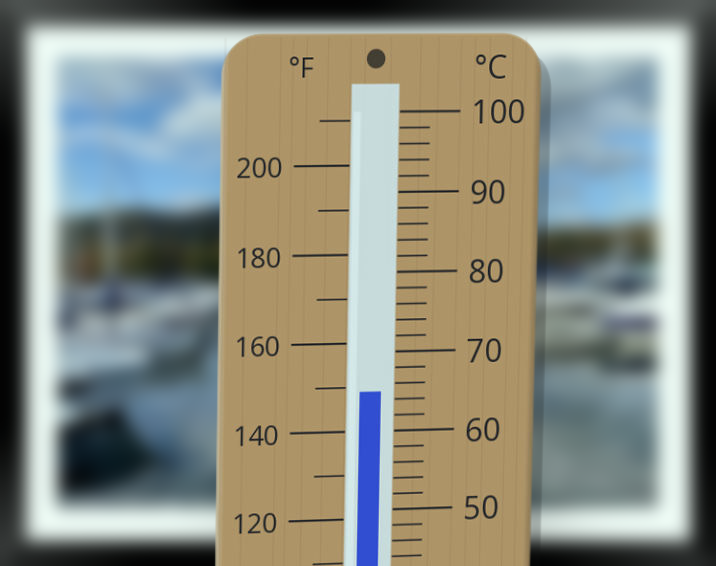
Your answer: 65,°C
